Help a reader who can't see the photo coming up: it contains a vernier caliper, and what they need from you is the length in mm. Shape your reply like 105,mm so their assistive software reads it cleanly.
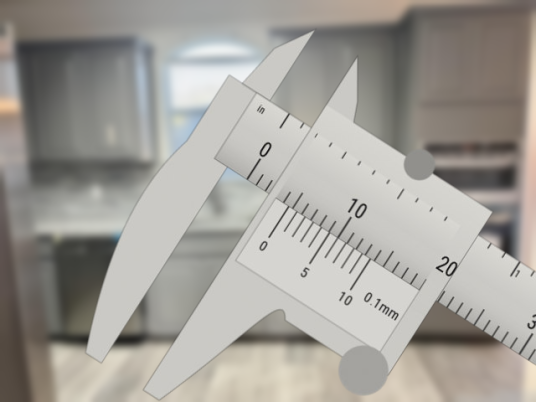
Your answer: 4.6,mm
